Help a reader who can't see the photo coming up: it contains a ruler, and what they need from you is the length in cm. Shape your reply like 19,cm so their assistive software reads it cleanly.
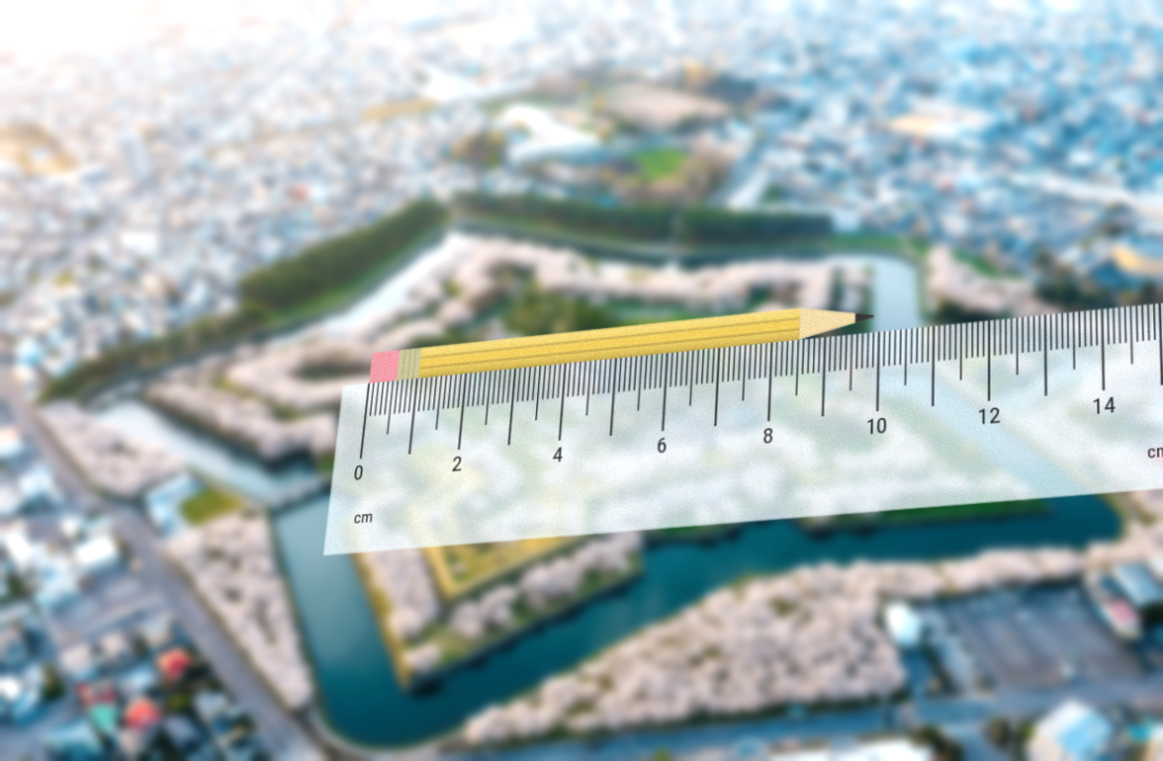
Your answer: 9.9,cm
